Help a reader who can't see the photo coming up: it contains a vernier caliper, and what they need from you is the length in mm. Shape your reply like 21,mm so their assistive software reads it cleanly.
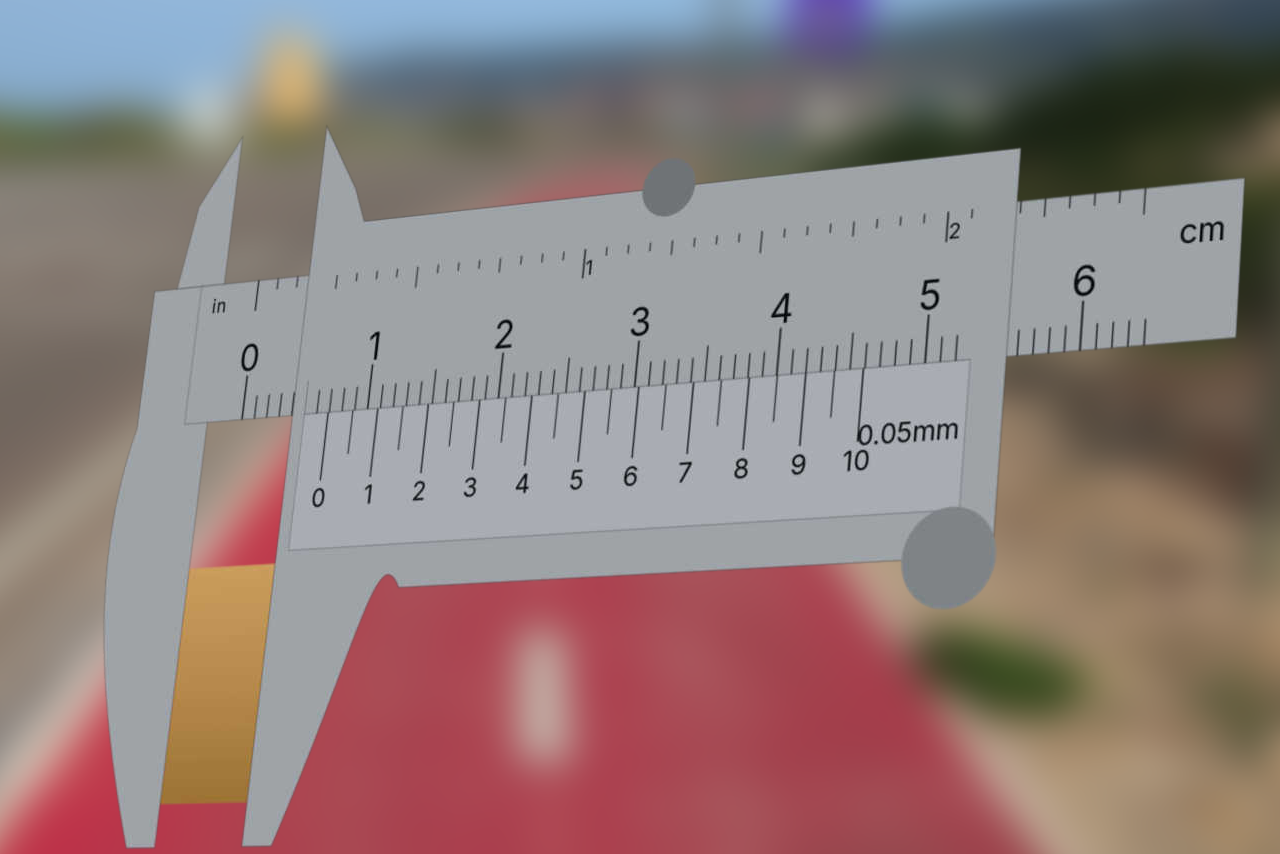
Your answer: 6.9,mm
